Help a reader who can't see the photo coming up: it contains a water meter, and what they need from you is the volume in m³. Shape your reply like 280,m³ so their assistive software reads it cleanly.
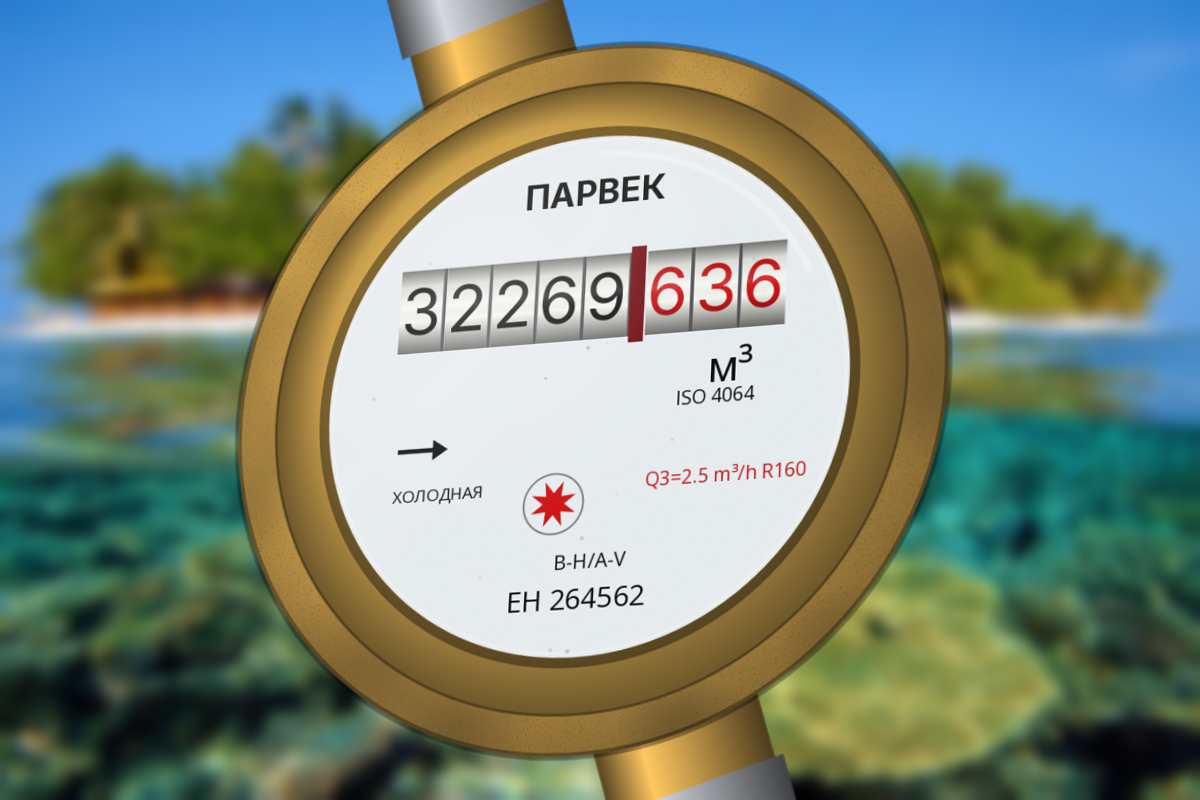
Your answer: 32269.636,m³
